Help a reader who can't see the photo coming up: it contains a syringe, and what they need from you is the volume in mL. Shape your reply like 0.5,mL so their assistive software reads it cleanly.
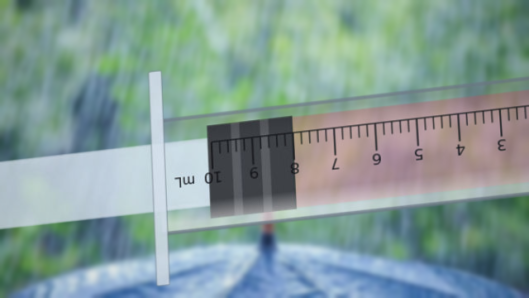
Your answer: 8,mL
